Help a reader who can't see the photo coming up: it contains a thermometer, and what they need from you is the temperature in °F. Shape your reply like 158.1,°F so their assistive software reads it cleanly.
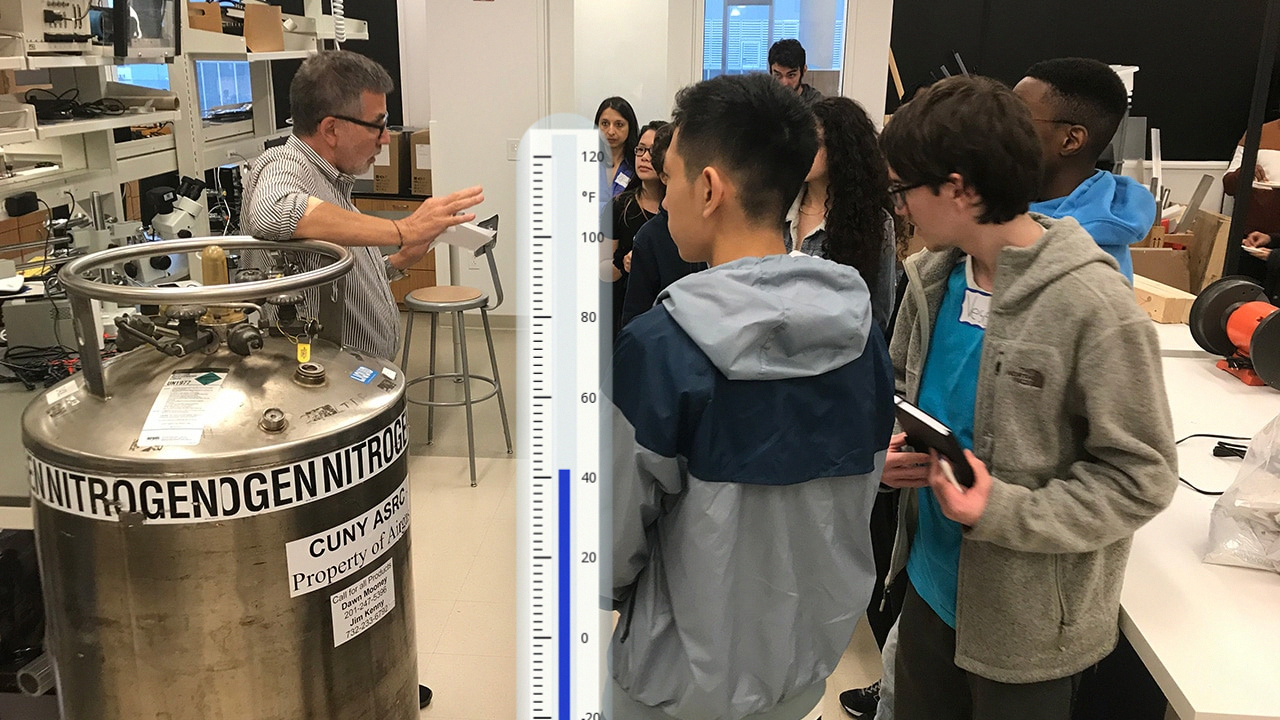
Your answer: 42,°F
